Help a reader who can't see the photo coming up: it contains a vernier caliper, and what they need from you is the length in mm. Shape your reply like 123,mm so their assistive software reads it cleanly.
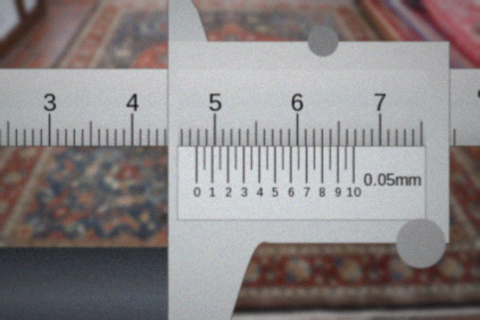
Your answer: 47.8,mm
